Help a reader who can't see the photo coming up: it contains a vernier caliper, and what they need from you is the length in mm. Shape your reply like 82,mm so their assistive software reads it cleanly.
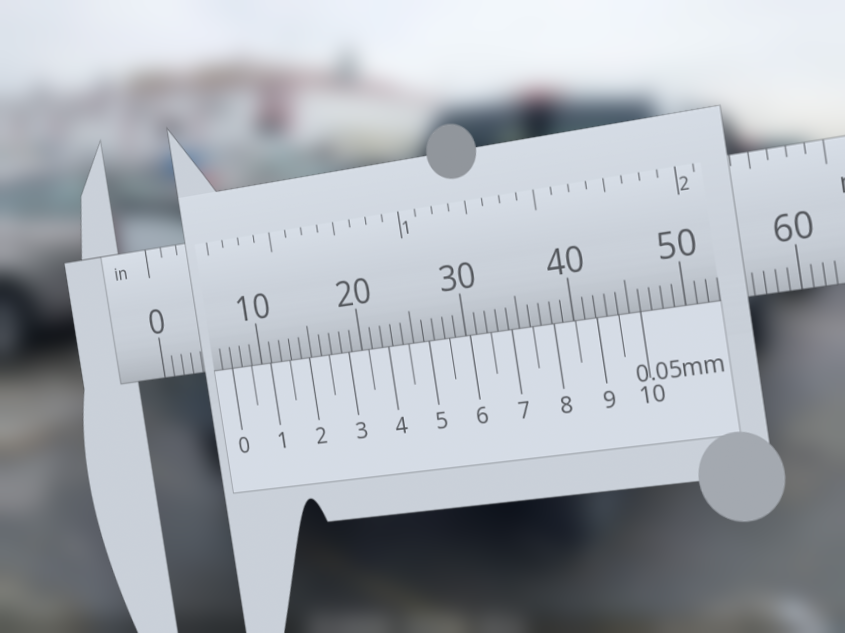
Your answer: 7.0,mm
